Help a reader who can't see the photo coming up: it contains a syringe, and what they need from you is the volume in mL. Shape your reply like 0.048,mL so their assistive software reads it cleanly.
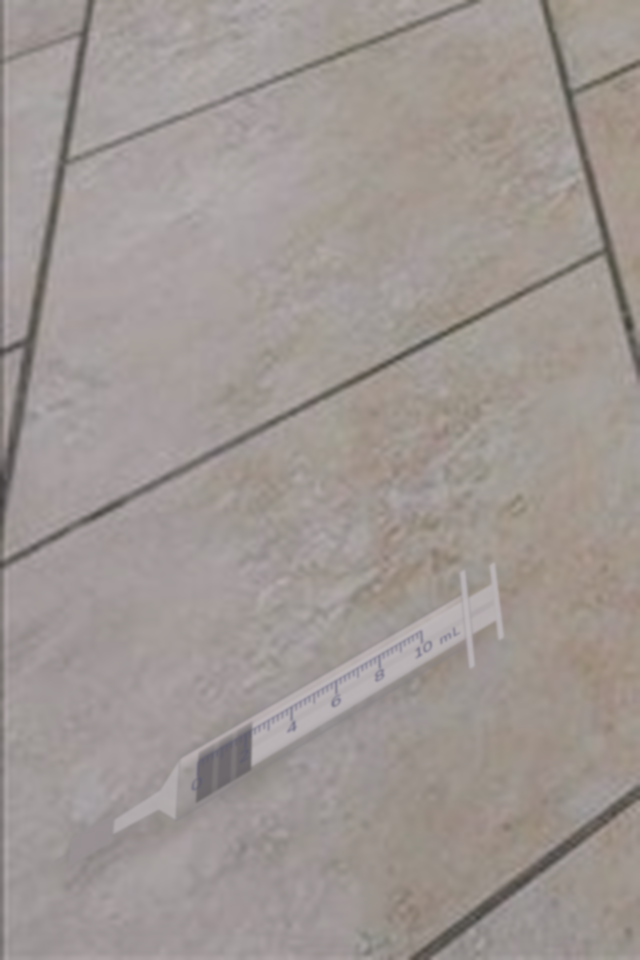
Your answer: 0,mL
